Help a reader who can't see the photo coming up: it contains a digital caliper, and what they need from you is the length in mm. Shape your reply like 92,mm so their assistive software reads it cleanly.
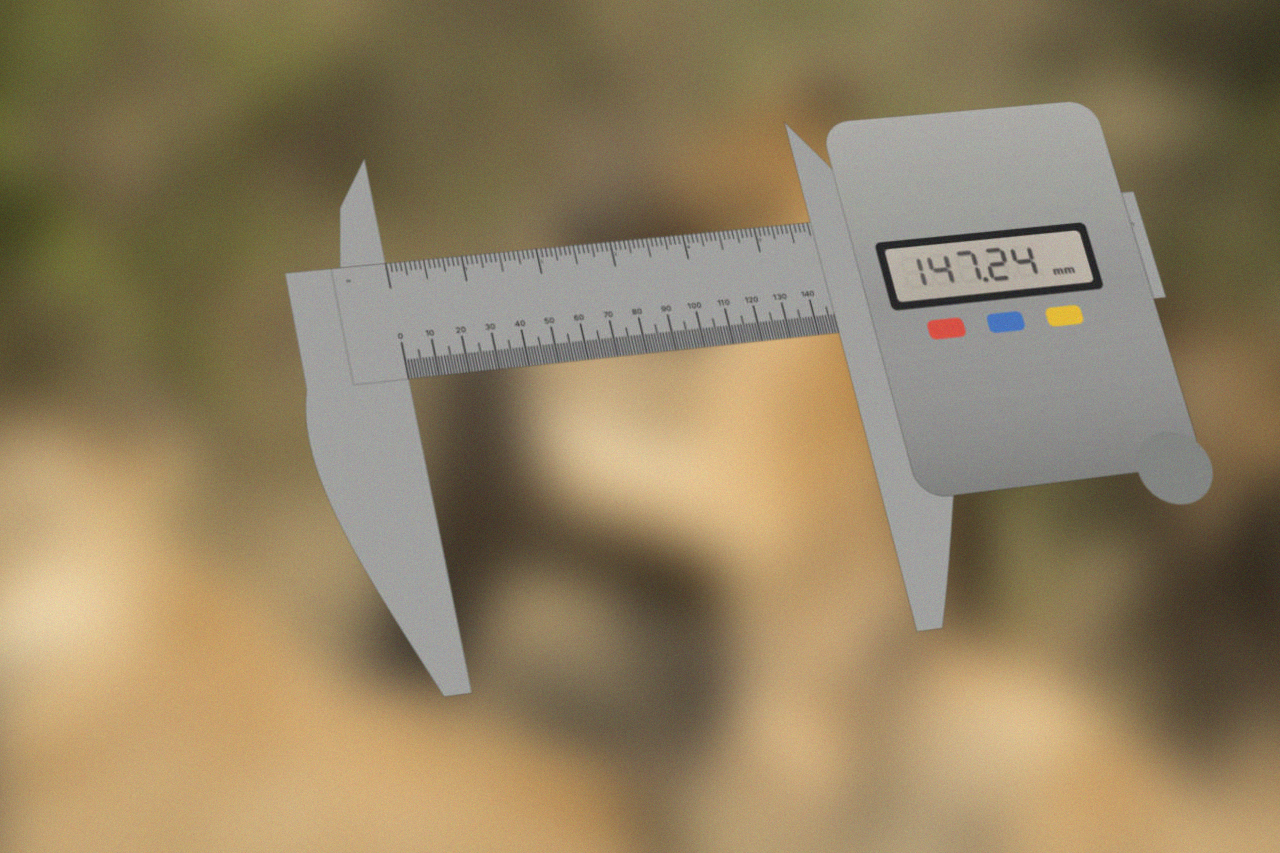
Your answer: 147.24,mm
